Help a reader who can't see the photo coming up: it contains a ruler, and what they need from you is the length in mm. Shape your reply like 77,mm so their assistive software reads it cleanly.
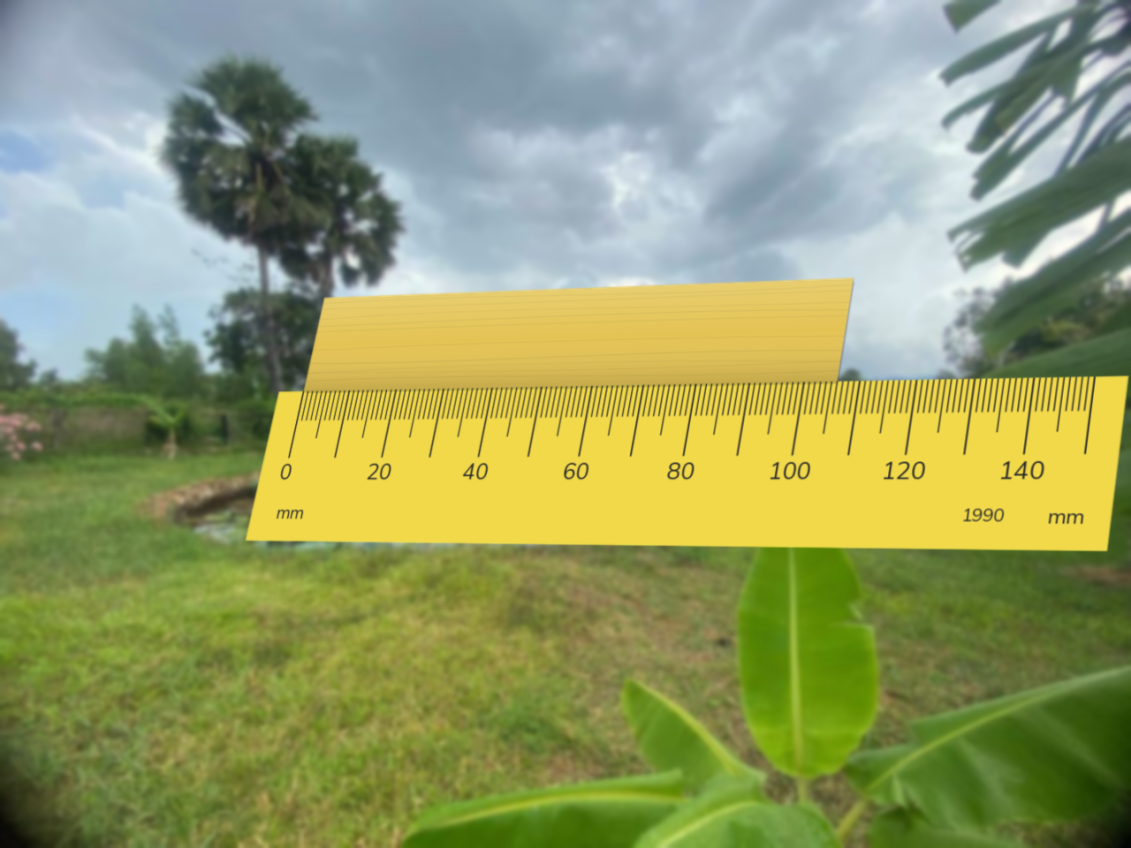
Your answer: 106,mm
